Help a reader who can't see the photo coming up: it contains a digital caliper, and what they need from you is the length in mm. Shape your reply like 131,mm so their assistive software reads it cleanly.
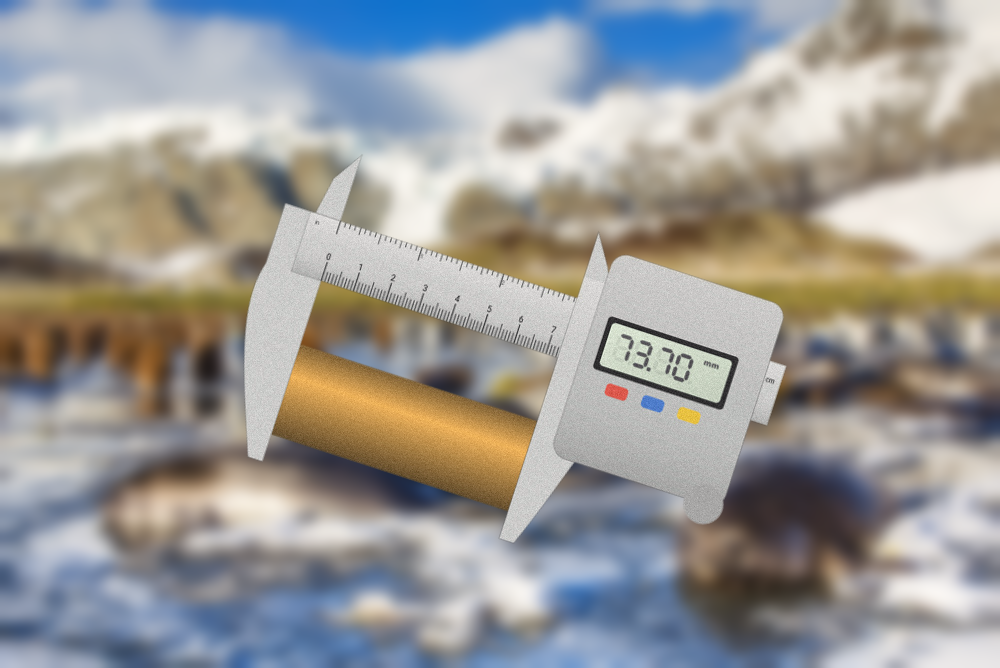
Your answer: 73.70,mm
